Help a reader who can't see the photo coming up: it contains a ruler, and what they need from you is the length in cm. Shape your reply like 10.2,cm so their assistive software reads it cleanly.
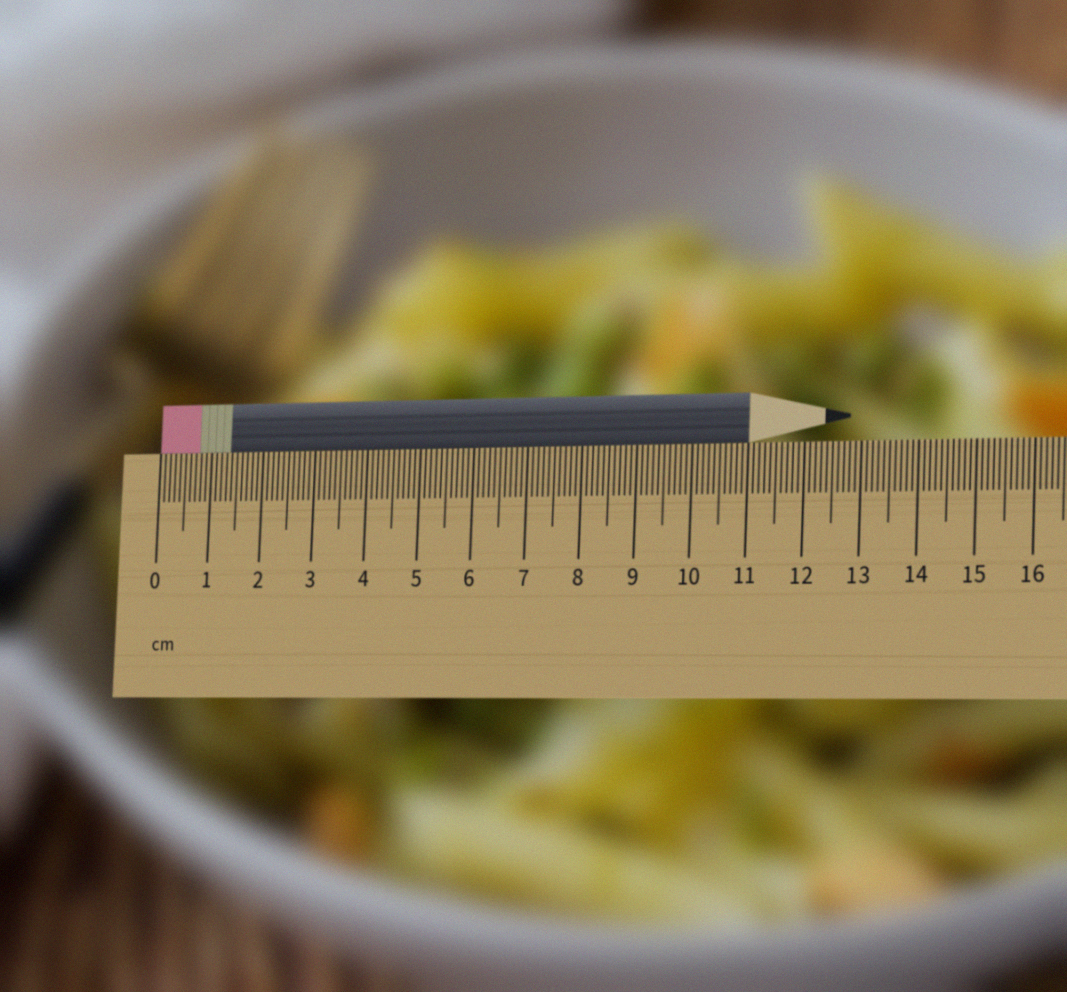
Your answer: 12.8,cm
